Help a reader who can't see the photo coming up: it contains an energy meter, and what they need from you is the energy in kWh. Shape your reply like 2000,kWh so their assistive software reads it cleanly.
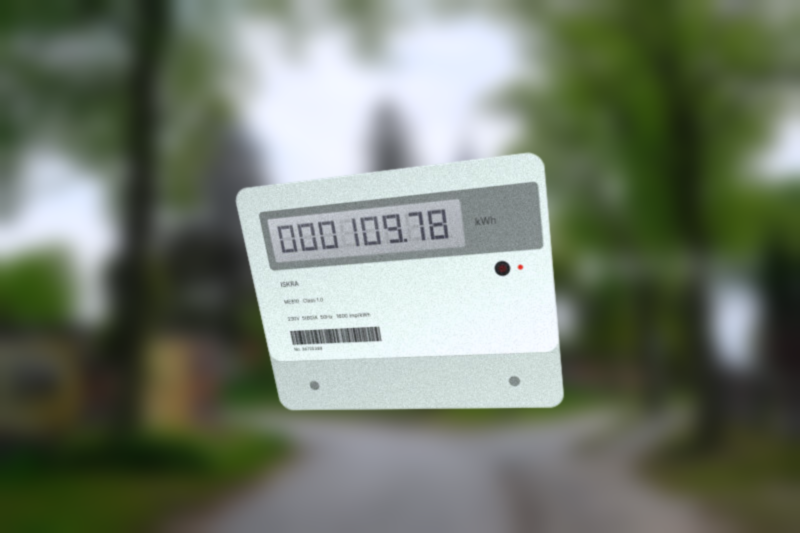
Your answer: 109.78,kWh
